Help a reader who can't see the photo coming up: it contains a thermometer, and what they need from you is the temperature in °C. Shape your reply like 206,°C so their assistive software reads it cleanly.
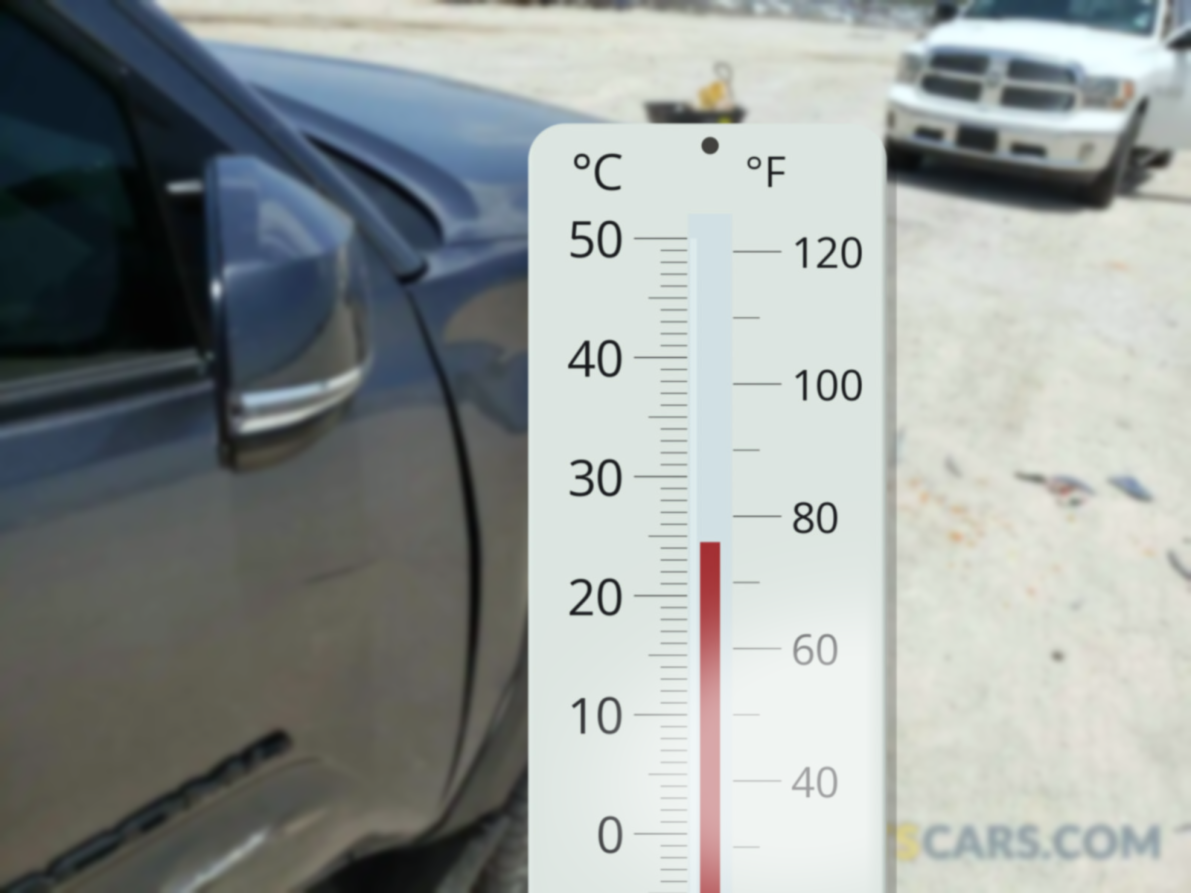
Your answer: 24.5,°C
